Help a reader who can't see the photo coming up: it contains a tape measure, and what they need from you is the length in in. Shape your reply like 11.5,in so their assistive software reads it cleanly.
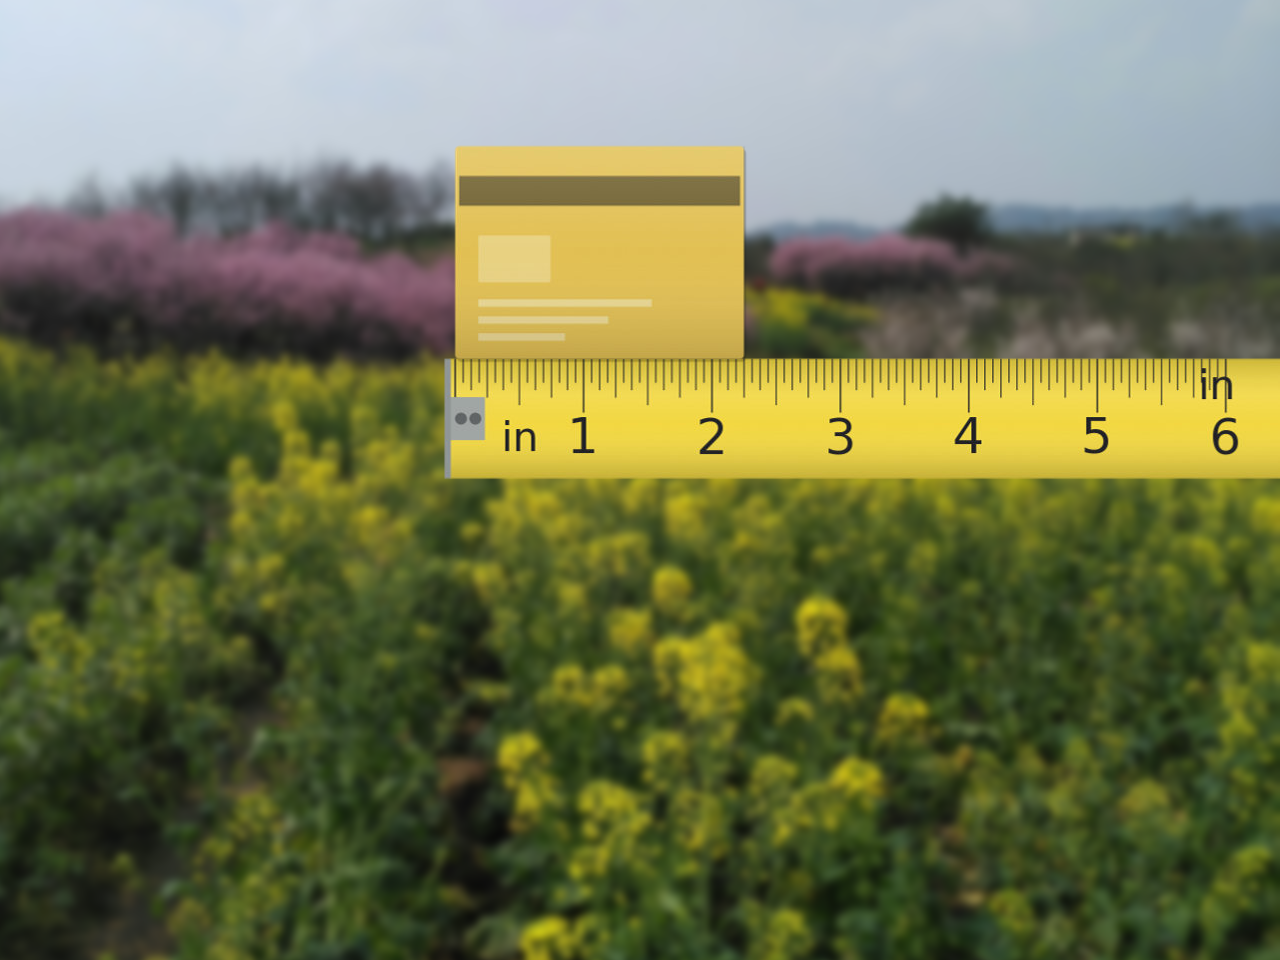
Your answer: 2.25,in
